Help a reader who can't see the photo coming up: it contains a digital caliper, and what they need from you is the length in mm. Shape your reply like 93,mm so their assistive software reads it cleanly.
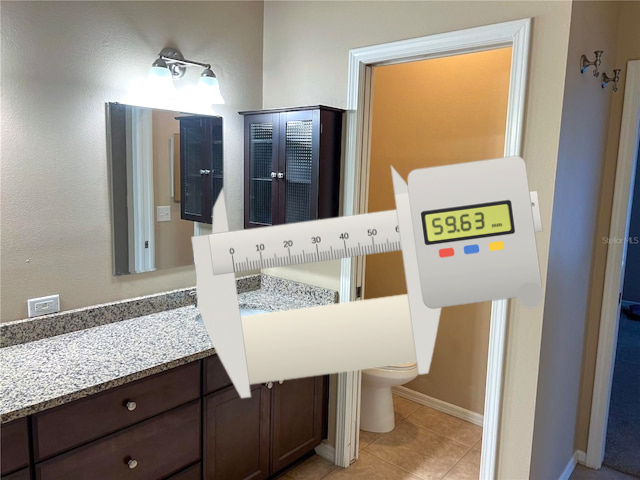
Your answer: 59.63,mm
